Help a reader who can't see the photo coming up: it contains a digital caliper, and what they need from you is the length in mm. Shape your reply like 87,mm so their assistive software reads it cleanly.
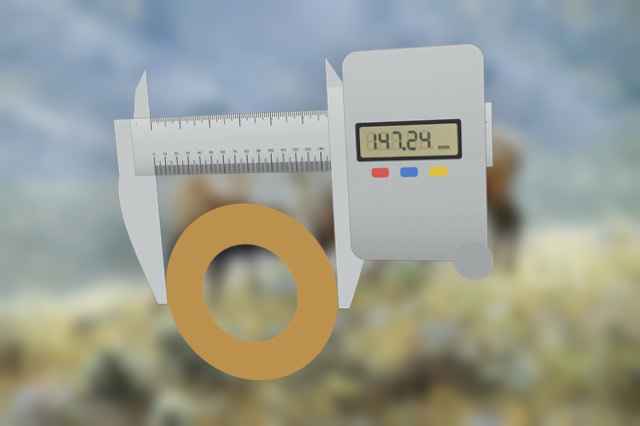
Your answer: 147.24,mm
